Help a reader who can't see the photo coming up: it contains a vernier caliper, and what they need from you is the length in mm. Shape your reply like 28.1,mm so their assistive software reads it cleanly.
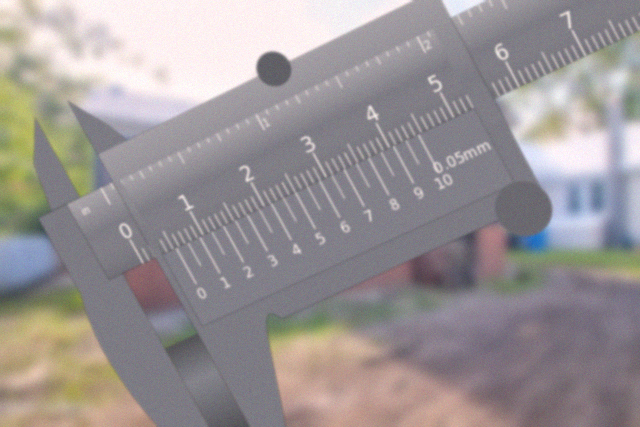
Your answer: 5.5,mm
